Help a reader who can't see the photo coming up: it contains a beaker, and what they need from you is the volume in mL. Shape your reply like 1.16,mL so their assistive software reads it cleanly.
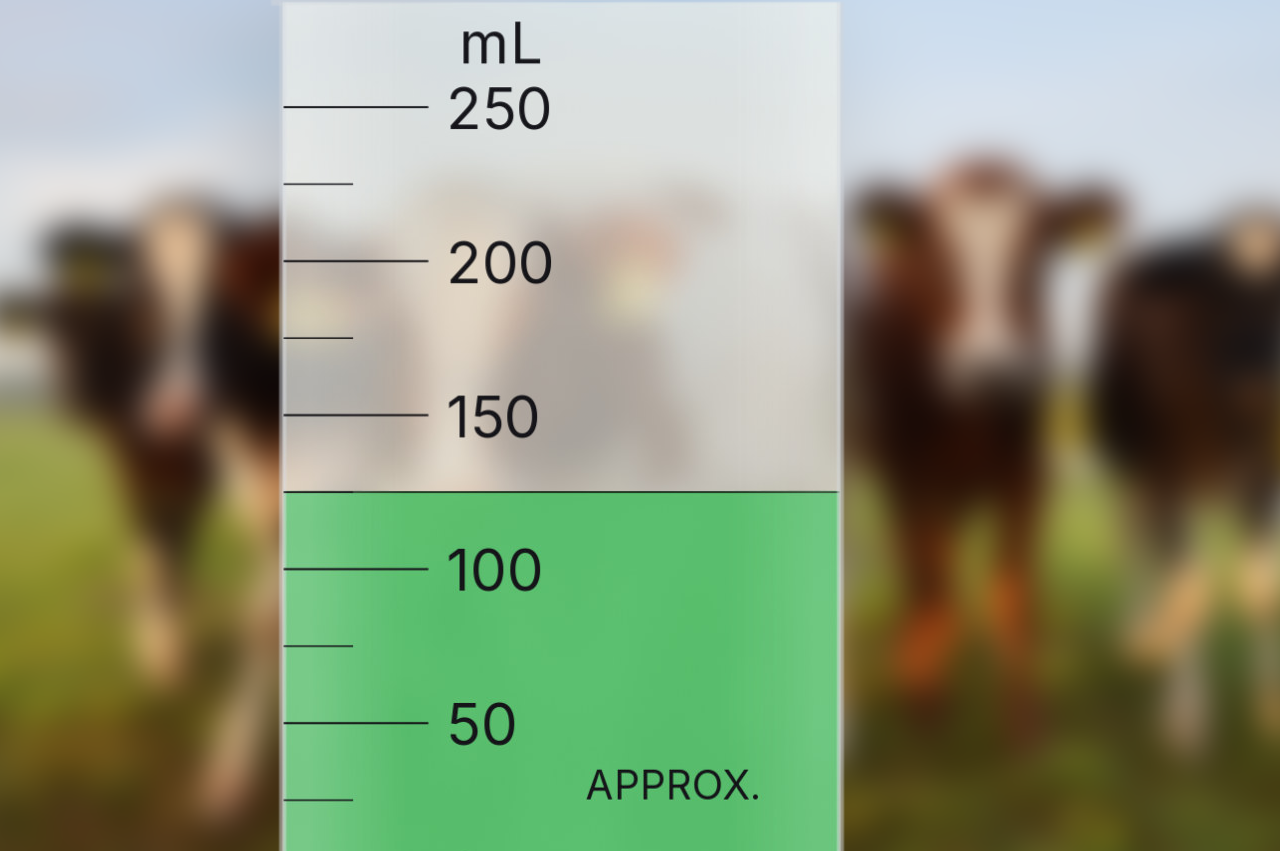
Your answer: 125,mL
